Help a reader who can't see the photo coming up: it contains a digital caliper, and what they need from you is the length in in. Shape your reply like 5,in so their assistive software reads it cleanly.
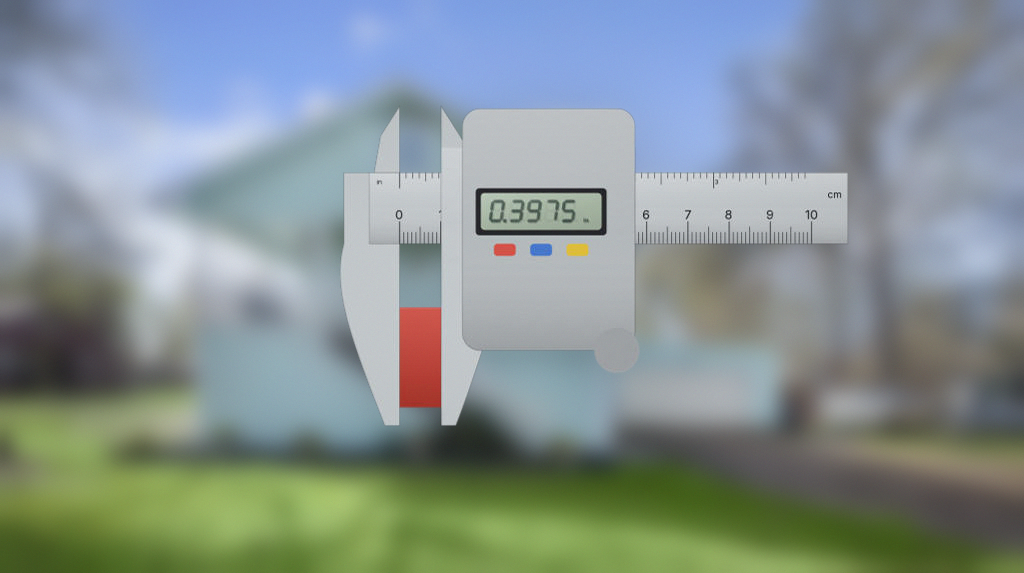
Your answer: 0.3975,in
